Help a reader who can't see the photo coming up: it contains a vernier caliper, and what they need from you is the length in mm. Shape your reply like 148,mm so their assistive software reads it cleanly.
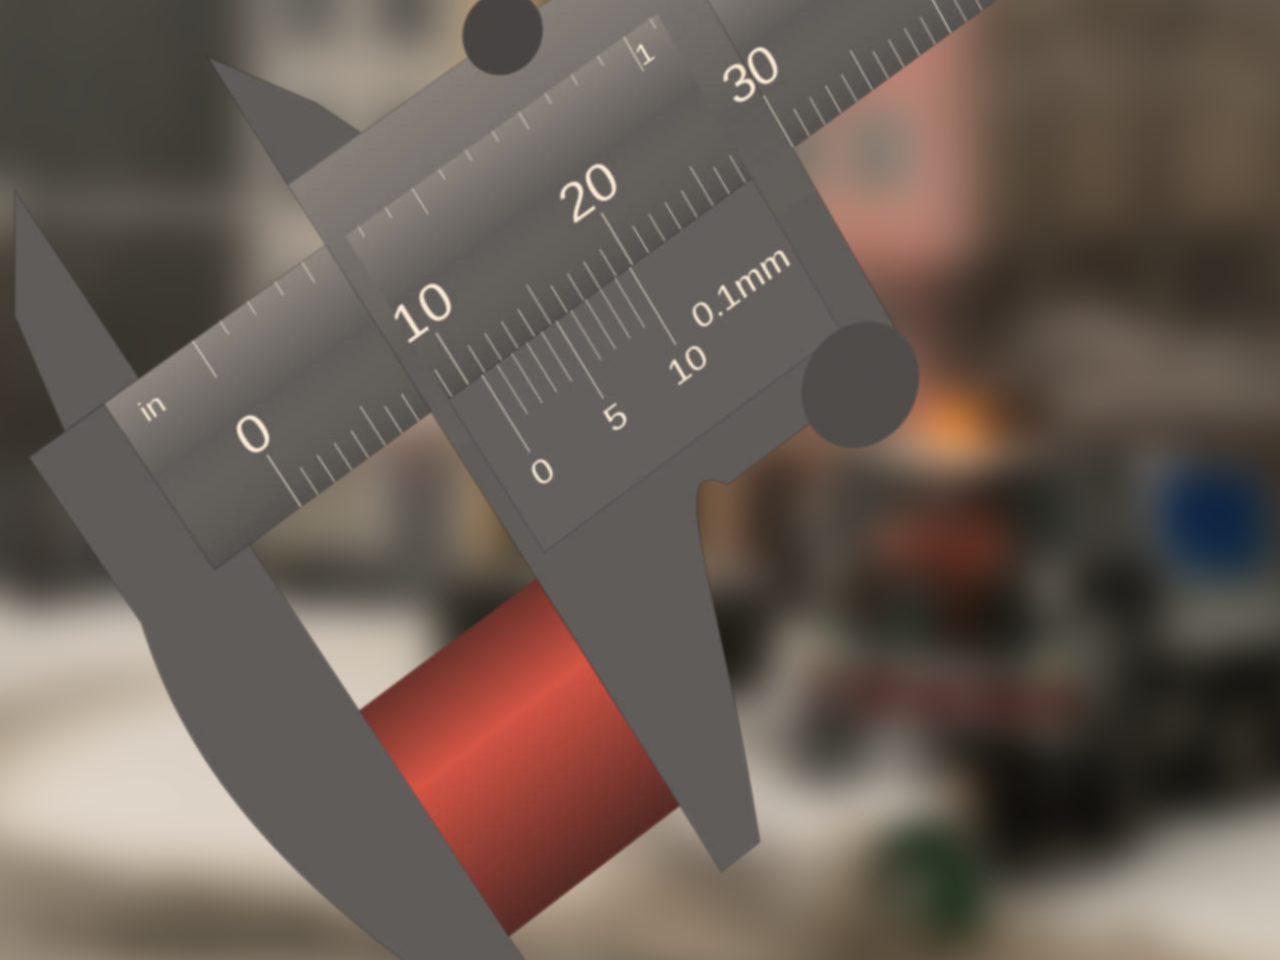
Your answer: 10.8,mm
